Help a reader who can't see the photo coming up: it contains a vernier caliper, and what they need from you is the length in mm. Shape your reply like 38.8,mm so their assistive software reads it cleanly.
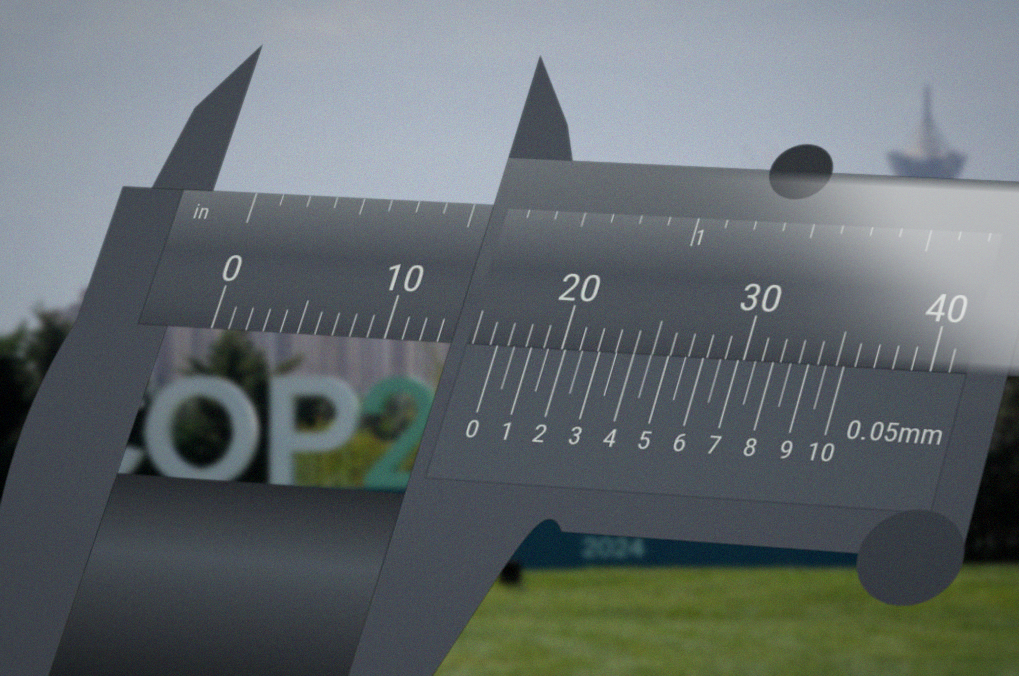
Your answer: 16.4,mm
